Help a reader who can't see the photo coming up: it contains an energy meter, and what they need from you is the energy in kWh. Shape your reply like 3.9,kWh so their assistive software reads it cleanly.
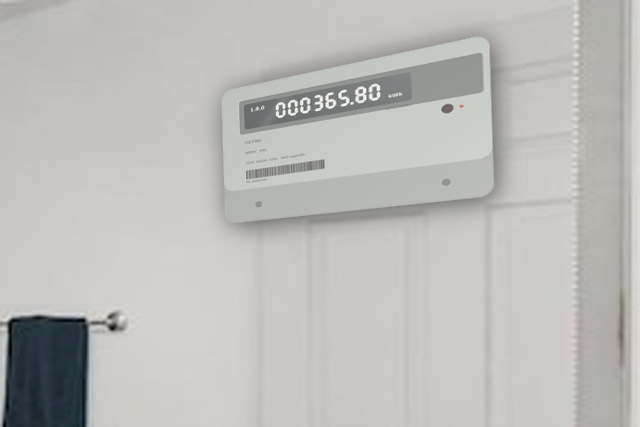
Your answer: 365.80,kWh
